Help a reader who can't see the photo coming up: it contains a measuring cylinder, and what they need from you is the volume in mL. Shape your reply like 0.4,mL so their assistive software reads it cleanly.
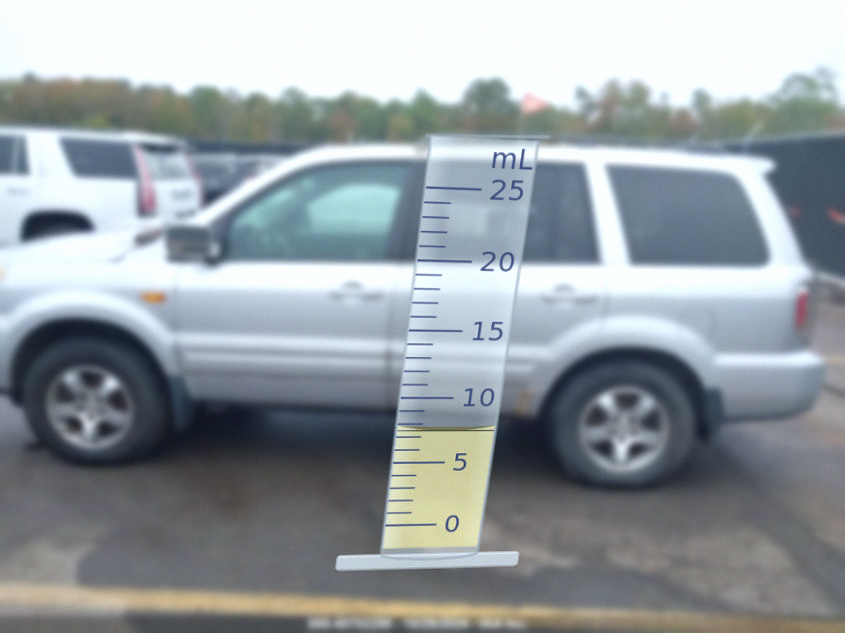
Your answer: 7.5,mL
